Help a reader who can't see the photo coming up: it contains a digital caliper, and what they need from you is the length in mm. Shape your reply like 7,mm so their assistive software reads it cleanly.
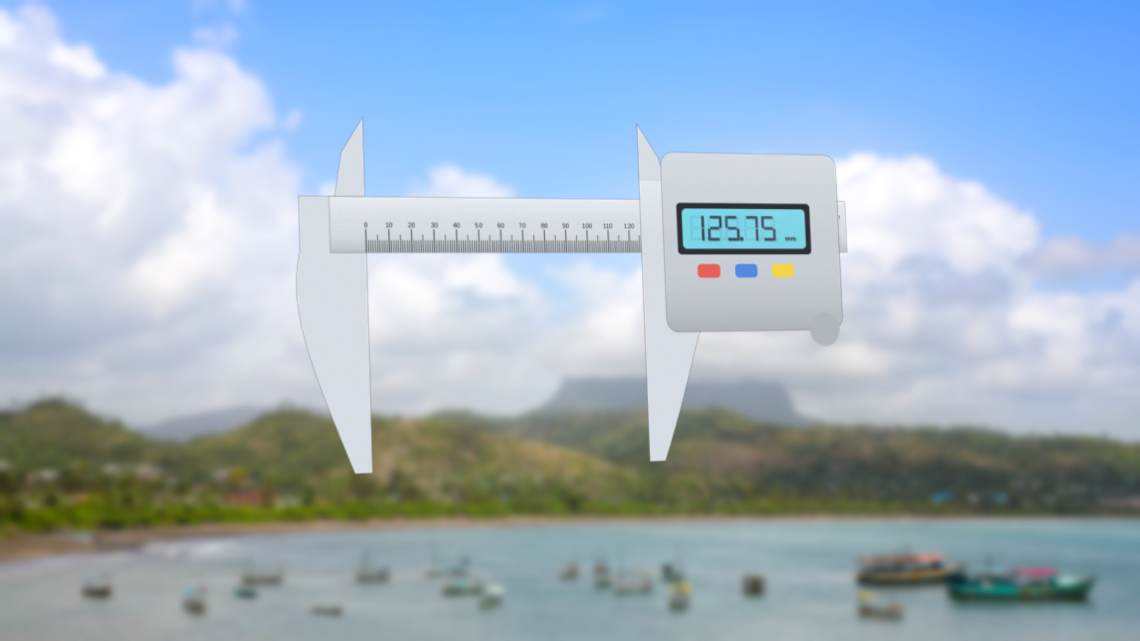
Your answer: 125.75,mm
